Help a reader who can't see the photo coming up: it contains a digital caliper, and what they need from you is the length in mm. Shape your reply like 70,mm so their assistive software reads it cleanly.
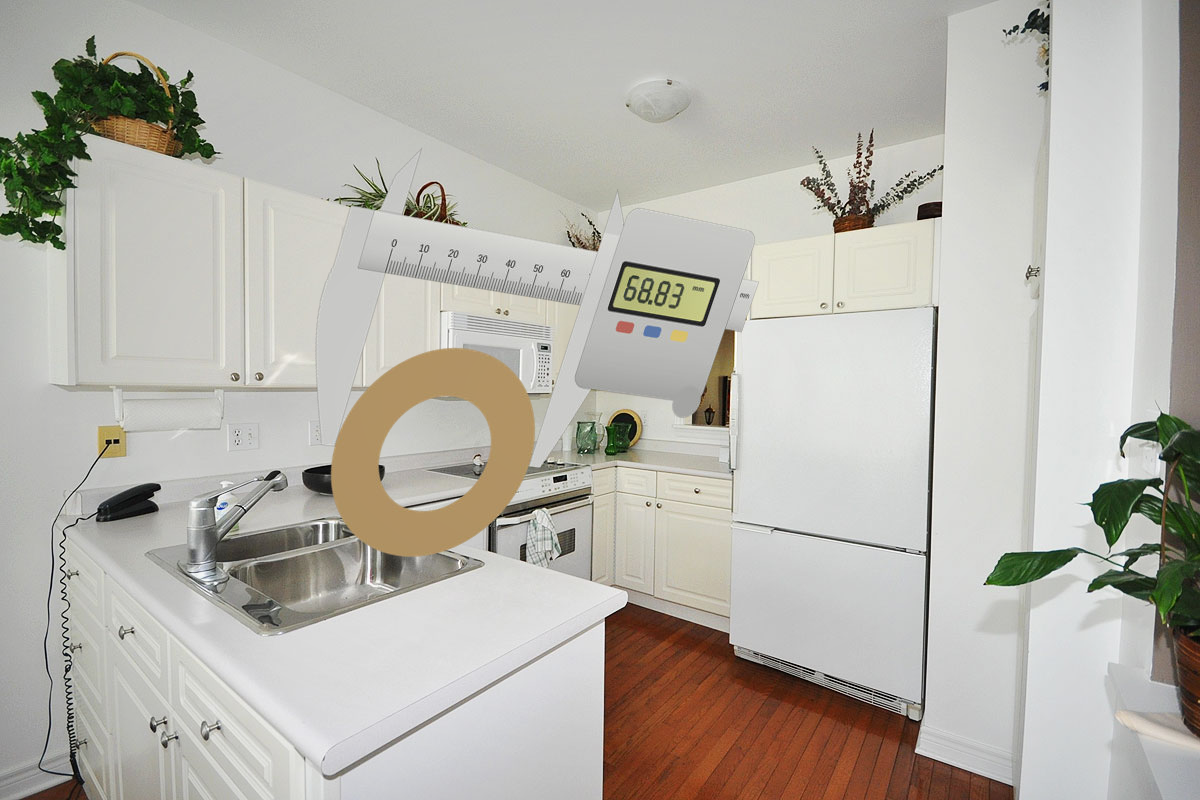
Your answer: 68.83,mm
